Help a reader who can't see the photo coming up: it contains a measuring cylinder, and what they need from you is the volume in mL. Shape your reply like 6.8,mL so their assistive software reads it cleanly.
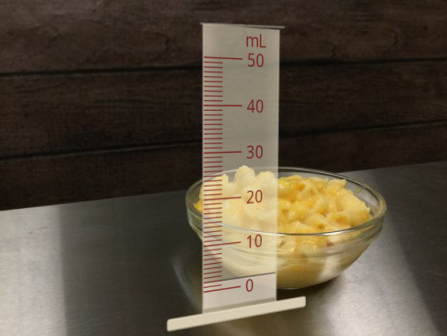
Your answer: 2,mL
